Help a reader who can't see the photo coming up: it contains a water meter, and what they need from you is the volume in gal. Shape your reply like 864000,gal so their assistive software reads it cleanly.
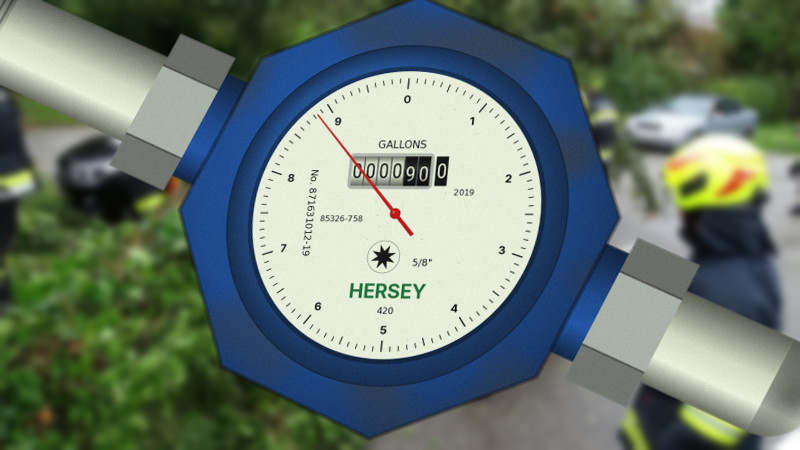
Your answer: 898.8,gal
